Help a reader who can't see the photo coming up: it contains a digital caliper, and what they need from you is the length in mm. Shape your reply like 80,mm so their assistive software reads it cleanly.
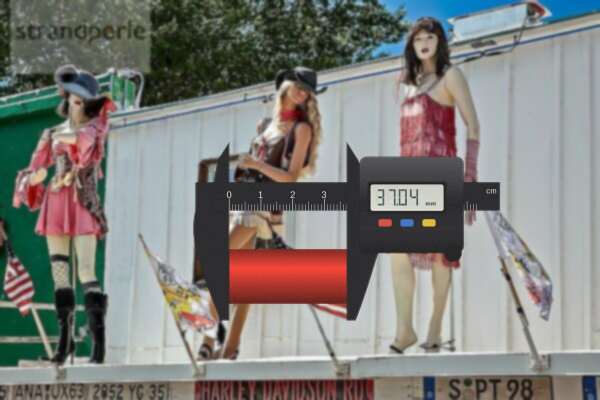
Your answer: 37.04,mm
